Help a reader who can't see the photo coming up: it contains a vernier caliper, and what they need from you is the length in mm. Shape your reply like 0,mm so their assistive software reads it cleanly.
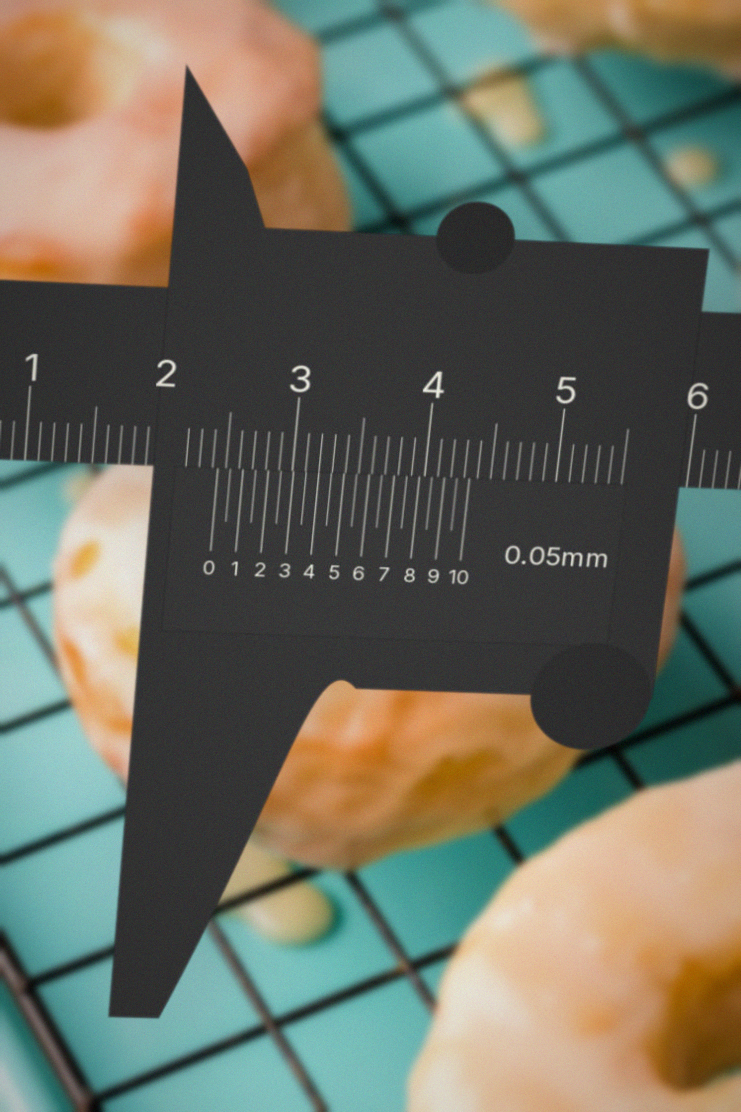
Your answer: 24.4,mm
